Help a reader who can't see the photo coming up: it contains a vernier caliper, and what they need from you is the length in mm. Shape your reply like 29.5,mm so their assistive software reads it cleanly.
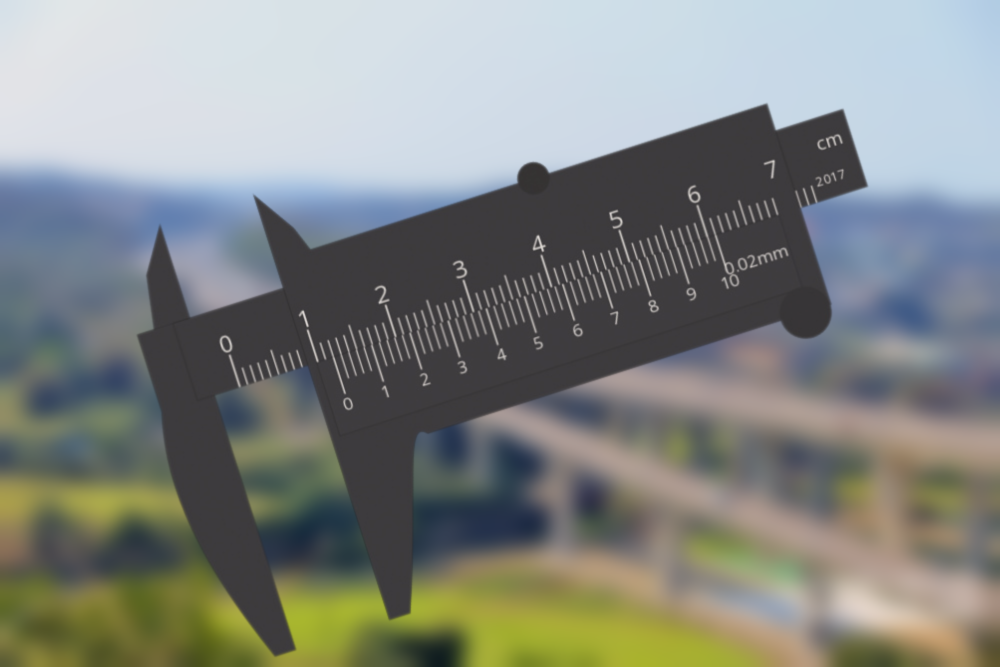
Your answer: 12.0,mm
